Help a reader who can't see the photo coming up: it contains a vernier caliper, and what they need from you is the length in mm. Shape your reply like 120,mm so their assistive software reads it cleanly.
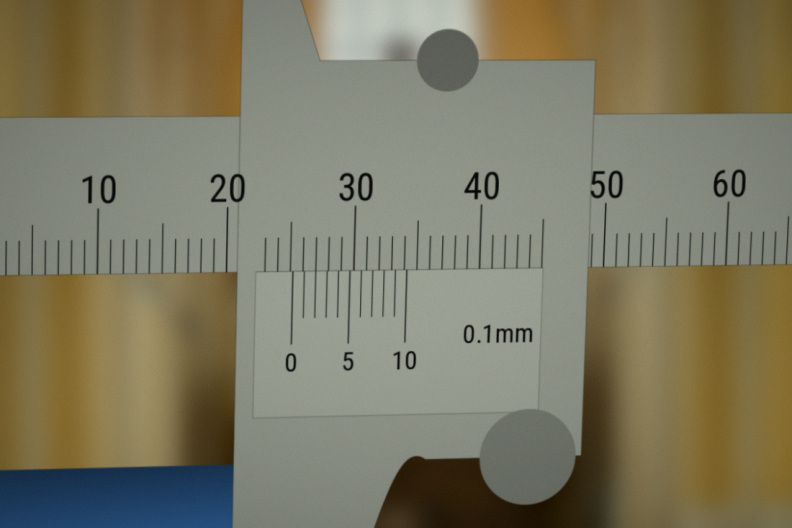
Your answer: 25.2,mm
